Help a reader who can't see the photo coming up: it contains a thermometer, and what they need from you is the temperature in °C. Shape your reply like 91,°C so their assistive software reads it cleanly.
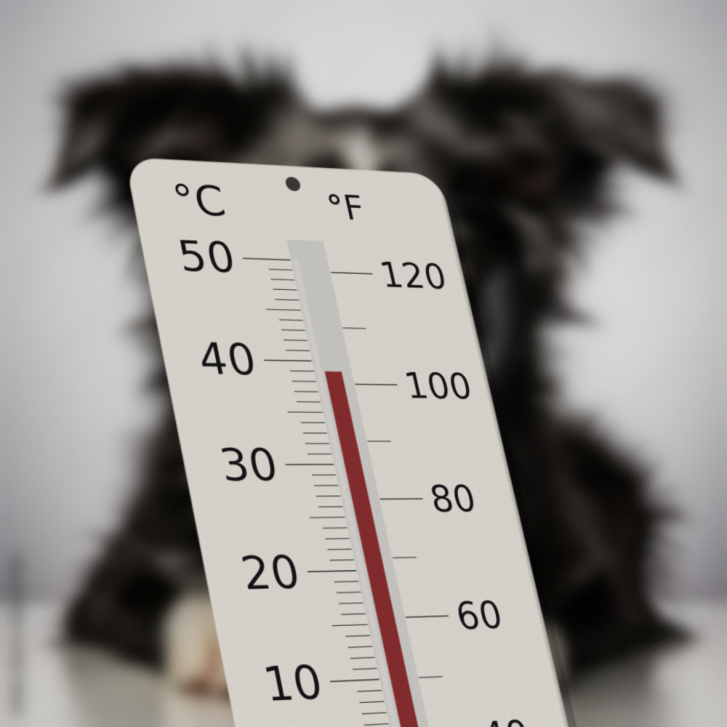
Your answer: 39,°C
